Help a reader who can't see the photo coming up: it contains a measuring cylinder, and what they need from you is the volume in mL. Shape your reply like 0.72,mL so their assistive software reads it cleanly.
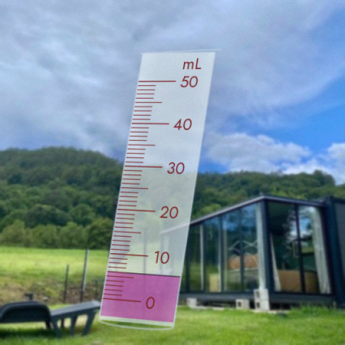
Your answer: 6,mL
